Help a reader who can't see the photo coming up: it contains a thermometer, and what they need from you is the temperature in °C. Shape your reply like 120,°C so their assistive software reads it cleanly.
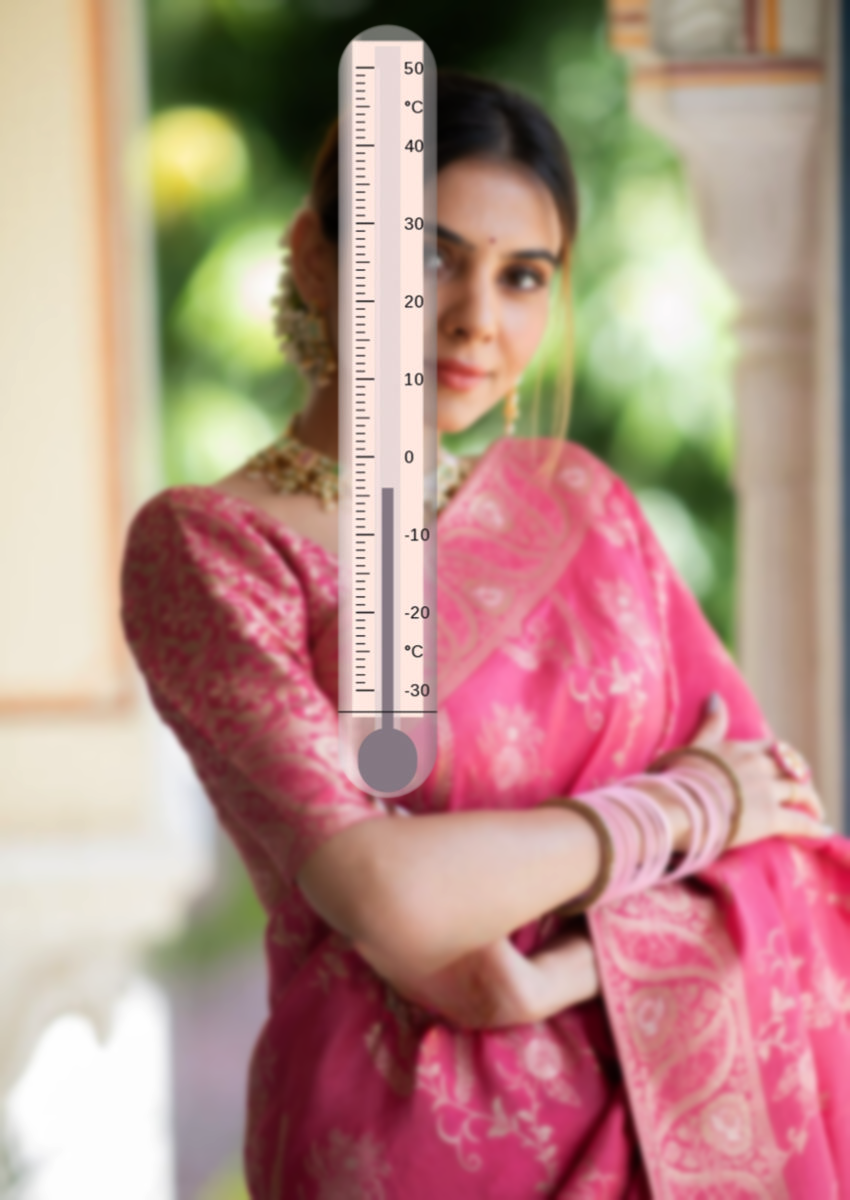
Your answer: -4,°C
